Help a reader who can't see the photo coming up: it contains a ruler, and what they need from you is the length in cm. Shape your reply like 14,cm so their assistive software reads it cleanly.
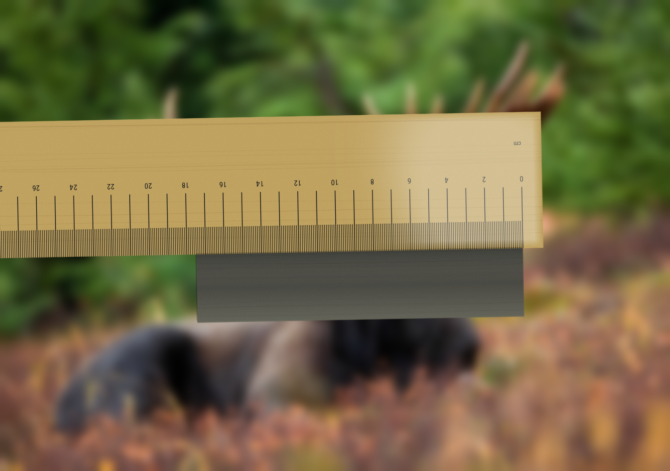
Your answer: 17.5,cm
